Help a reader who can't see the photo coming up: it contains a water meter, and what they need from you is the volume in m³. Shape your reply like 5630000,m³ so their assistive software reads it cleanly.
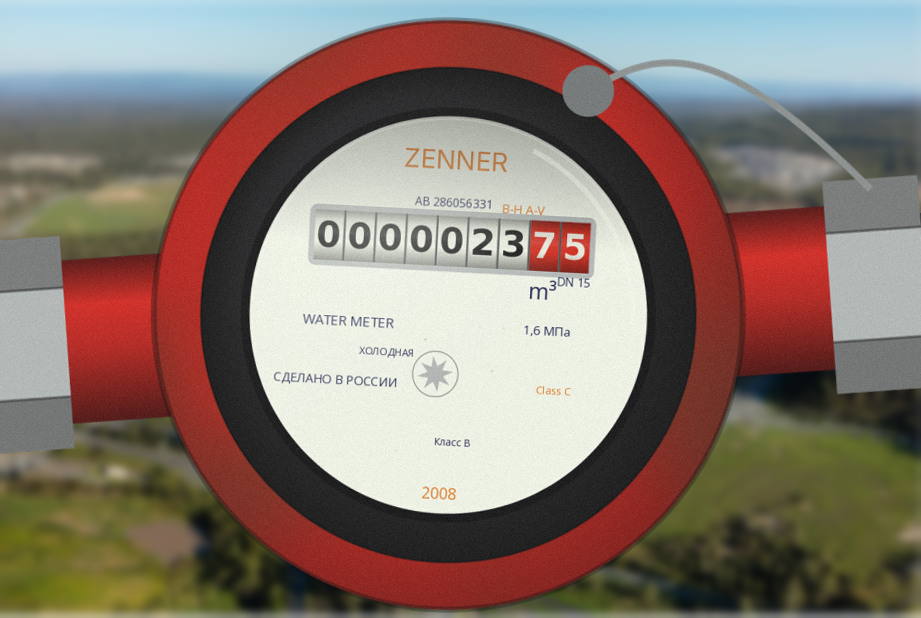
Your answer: 23.75,m³
